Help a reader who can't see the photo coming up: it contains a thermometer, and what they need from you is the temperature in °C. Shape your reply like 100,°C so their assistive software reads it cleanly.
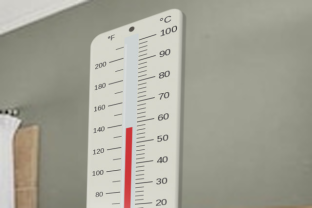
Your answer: 58,°C
